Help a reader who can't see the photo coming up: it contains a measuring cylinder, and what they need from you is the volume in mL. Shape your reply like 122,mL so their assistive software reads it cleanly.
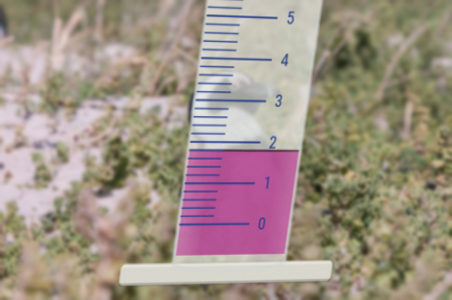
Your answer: 1.8,mL
